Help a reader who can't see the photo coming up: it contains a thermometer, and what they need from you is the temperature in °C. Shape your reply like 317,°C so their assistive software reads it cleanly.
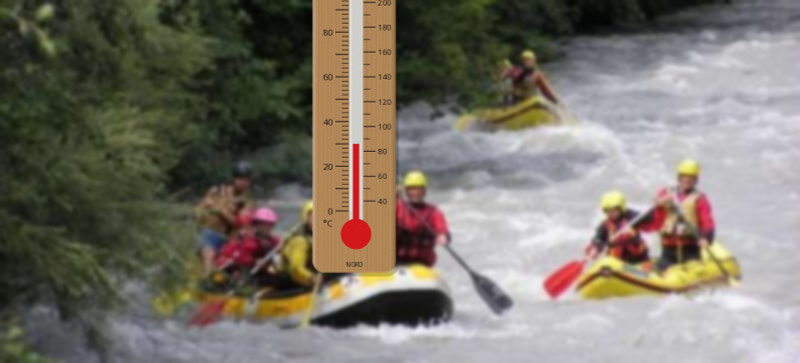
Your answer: 30,°C
